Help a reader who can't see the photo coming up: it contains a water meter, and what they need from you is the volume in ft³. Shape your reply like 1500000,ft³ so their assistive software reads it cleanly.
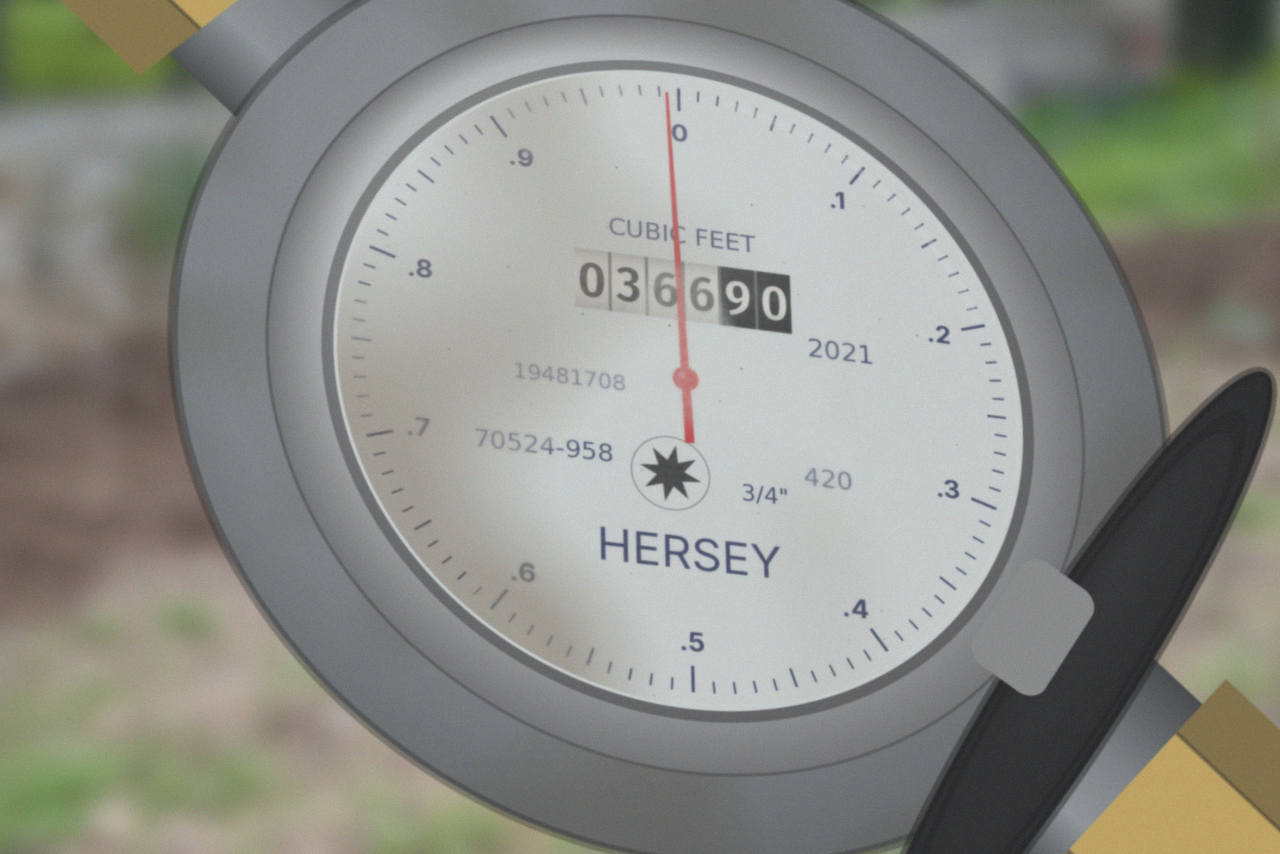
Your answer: 36689.99,ft³
